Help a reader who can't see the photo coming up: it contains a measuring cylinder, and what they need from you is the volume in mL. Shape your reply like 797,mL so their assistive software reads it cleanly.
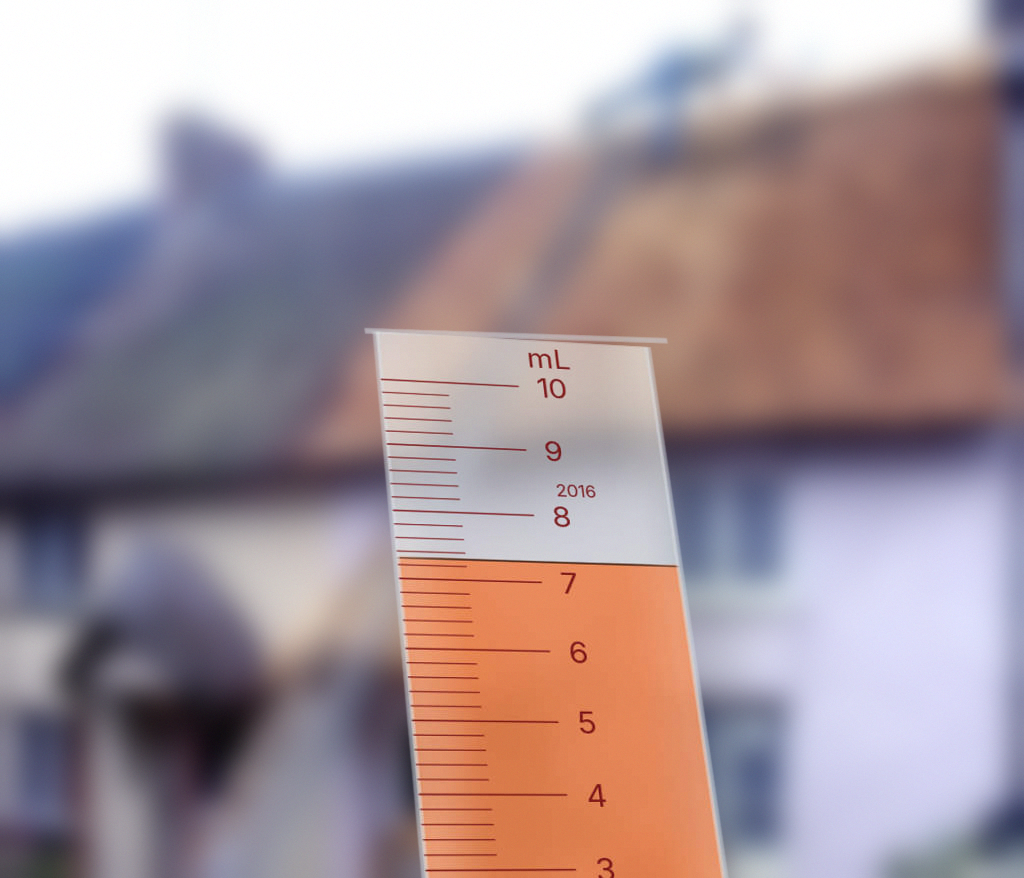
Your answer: 7.3,mL
